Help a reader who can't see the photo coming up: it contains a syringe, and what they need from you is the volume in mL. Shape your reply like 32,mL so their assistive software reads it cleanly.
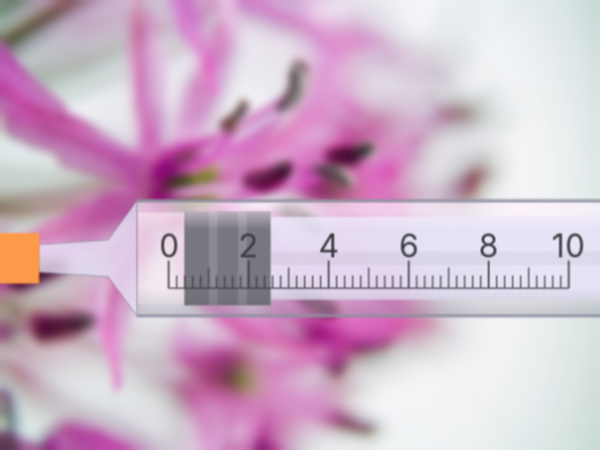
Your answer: 0.4,mL
